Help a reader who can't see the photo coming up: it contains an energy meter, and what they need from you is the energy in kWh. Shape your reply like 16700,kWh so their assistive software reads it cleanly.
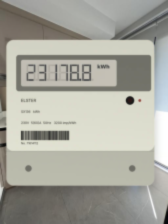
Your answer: 23178.8,kWh
